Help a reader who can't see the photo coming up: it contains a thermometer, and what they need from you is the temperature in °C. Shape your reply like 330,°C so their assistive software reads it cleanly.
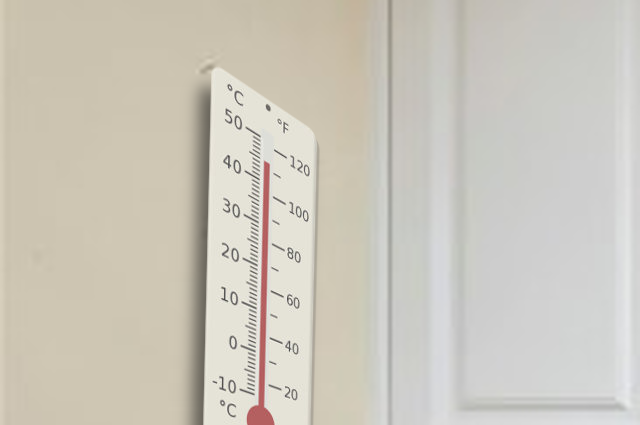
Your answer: 45,°C
